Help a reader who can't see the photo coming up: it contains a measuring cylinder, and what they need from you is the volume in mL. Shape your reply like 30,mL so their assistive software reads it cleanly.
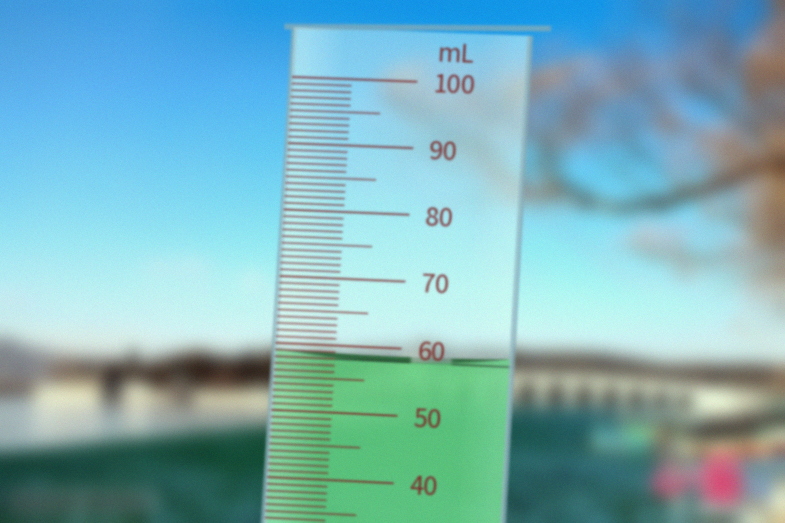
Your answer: 58,mL
